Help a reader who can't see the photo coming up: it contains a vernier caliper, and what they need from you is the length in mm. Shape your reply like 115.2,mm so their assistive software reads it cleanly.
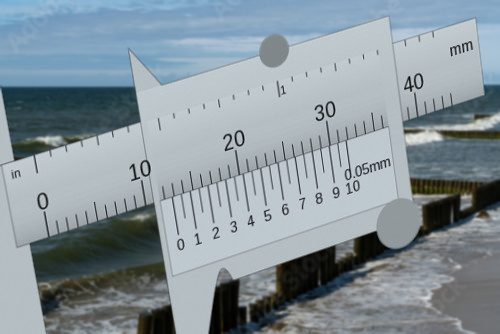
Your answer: 12.8,mm
